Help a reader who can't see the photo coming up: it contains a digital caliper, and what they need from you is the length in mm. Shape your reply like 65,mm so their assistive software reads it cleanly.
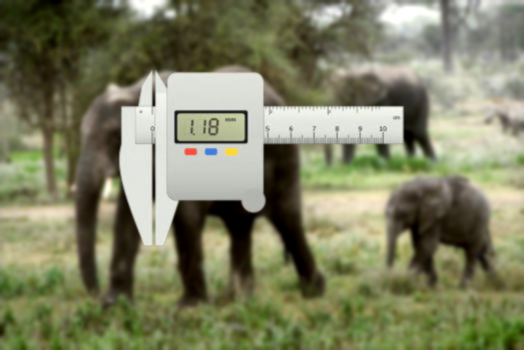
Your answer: 1.18,mm
